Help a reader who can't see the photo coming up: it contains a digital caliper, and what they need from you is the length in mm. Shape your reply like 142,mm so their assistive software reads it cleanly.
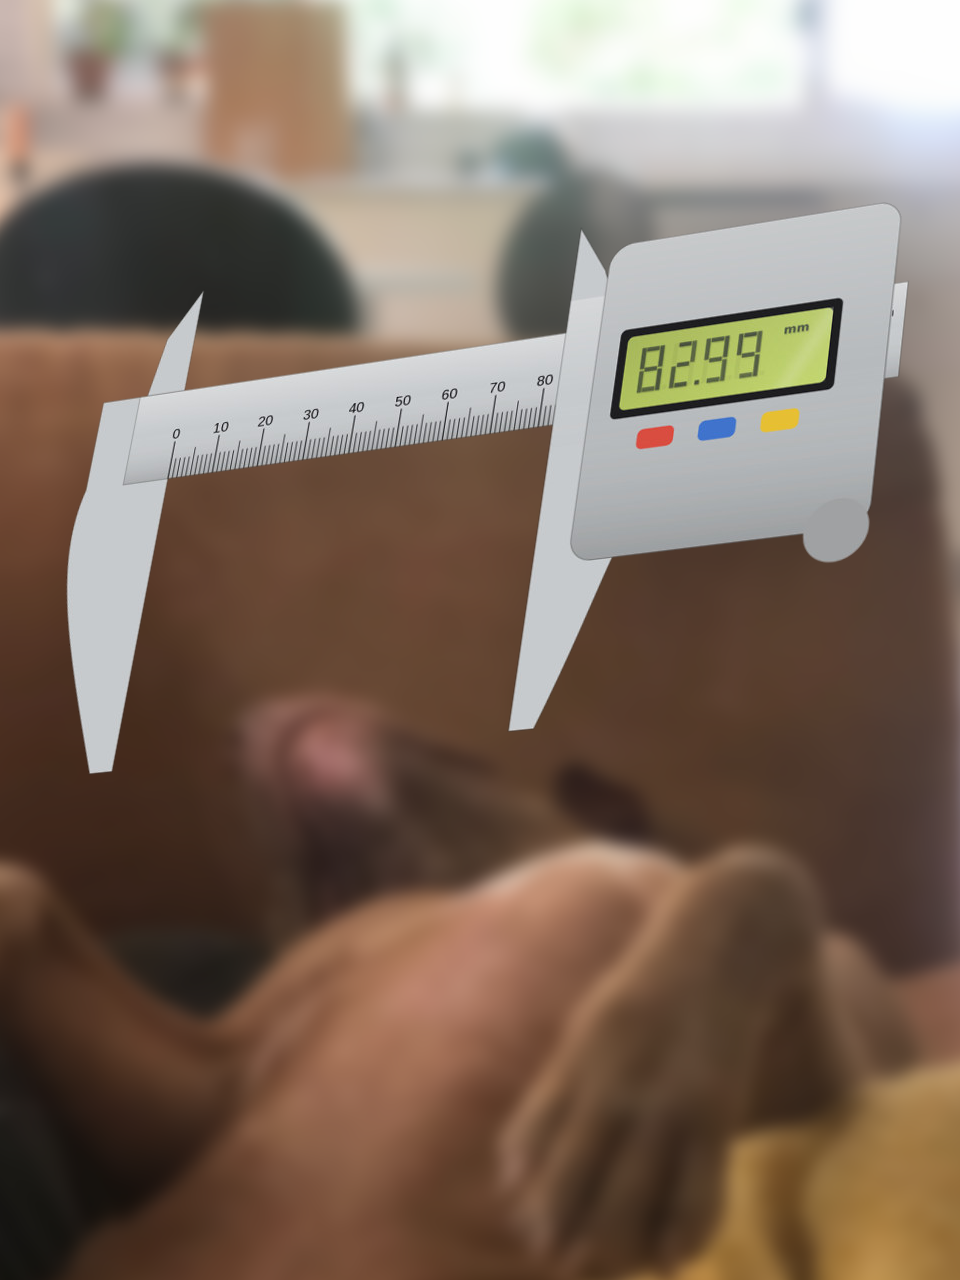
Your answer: 82.99,mm
